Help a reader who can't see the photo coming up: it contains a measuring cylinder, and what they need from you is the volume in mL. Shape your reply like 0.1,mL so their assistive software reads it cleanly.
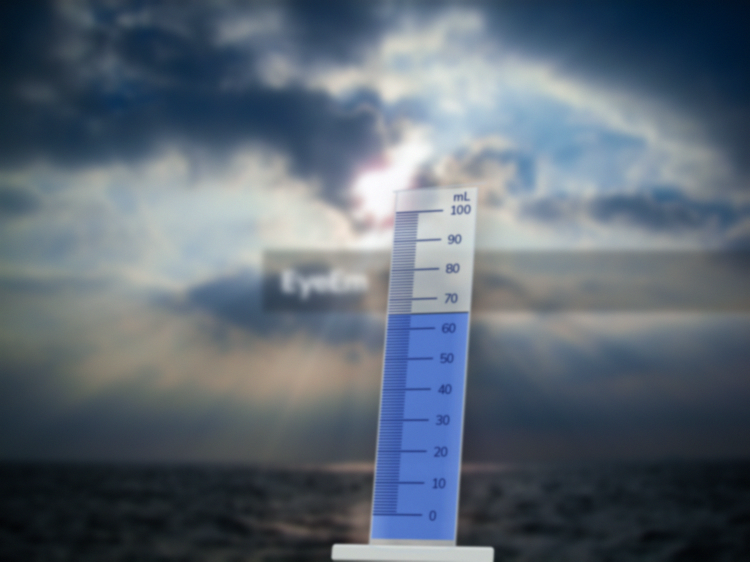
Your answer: 65,mL
